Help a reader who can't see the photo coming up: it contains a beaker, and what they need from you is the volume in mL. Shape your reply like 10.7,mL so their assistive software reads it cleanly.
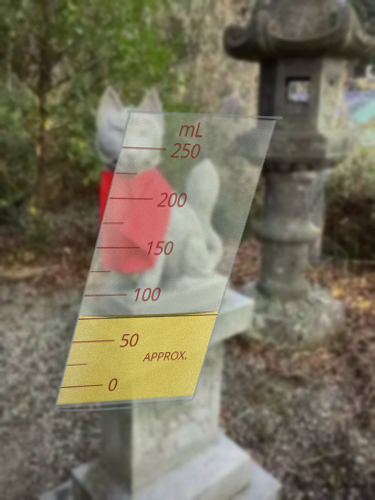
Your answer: 75,mL
